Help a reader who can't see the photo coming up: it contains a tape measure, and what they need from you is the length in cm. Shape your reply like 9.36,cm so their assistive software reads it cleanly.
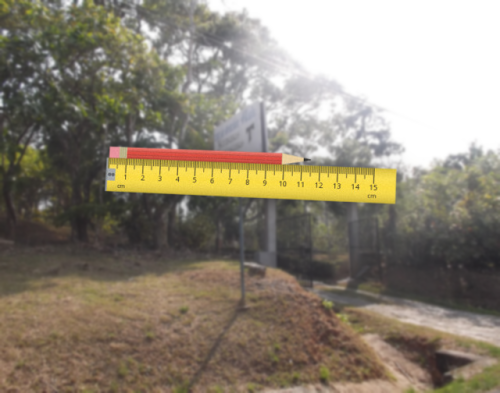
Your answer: 11.5,cm
